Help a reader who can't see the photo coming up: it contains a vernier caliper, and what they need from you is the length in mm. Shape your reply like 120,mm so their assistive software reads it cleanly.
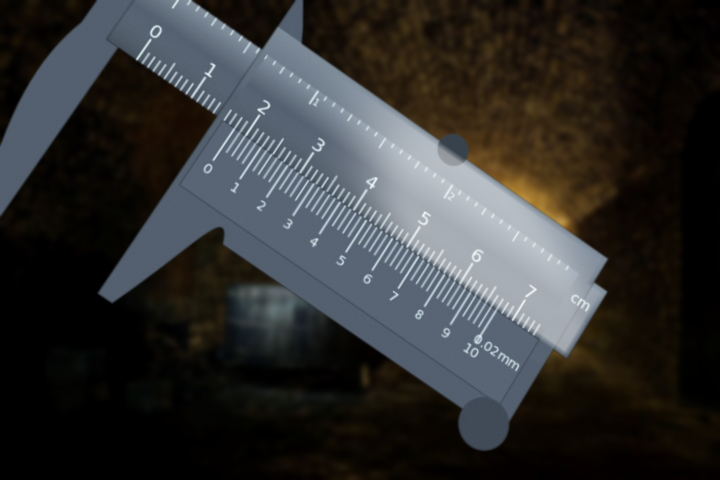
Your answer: 18.0,mm
